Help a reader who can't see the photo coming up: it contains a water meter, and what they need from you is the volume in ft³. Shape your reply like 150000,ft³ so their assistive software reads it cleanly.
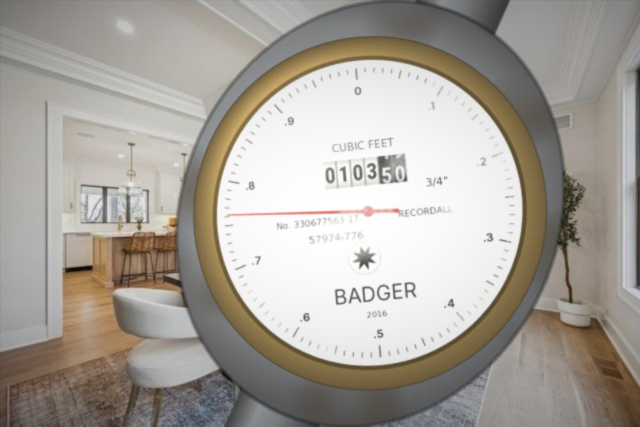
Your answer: 10349.76,ft³
